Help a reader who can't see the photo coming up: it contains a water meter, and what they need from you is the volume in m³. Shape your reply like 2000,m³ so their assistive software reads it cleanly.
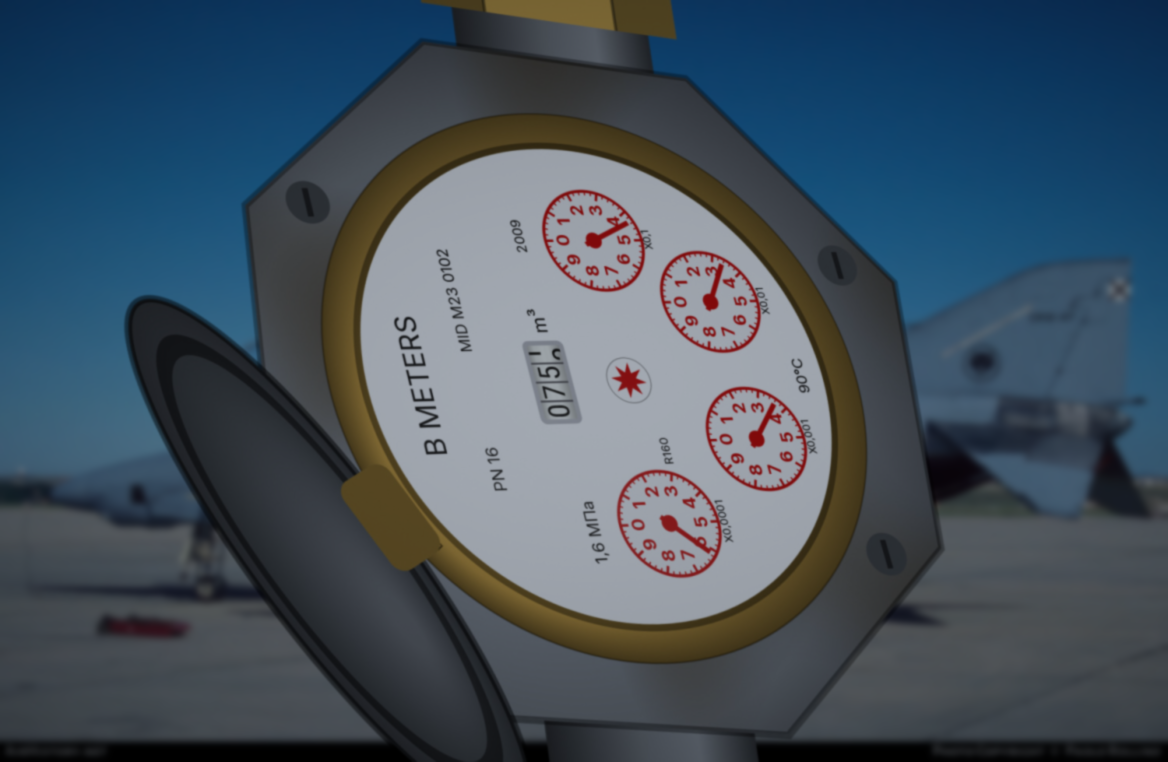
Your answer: 751.4336,m³
